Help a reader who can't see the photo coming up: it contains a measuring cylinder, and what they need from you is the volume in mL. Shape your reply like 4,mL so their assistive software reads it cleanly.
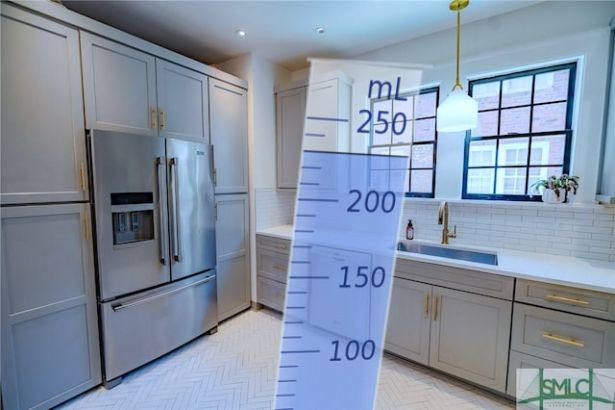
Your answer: 230,mL
